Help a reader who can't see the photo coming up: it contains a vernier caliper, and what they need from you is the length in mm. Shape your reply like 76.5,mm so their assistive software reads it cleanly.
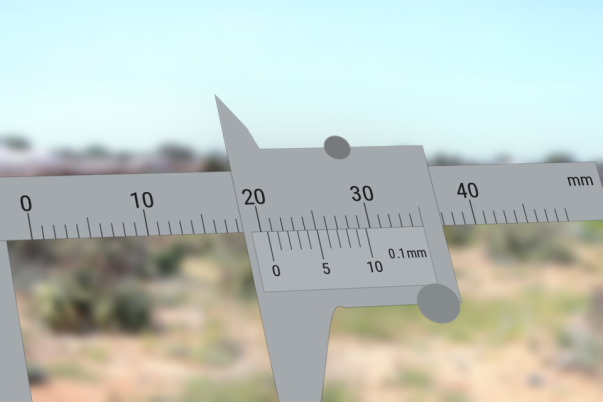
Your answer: 20.6,mm
